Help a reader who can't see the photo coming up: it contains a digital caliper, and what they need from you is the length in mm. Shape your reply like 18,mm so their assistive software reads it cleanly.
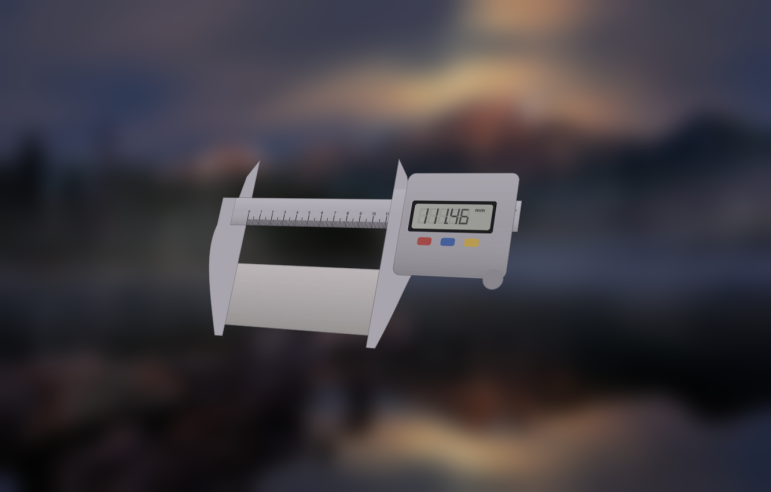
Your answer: 111.46,mm
